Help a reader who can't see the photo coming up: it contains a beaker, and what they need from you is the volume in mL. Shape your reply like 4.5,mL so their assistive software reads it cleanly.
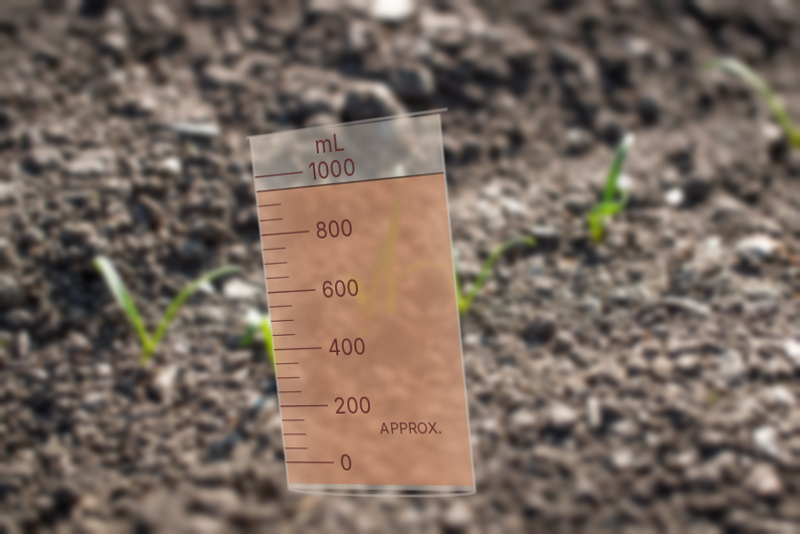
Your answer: 950,mL
